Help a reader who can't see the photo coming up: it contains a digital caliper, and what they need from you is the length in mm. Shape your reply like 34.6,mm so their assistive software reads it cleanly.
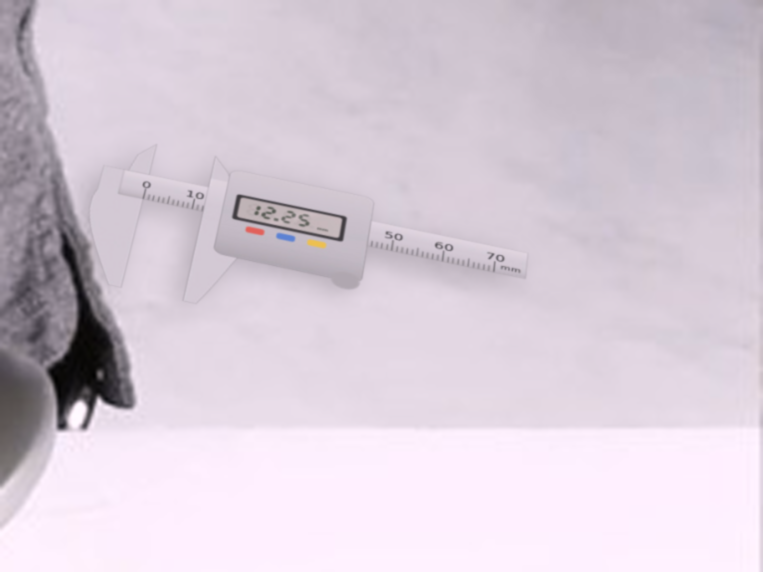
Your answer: 12.25,mm
